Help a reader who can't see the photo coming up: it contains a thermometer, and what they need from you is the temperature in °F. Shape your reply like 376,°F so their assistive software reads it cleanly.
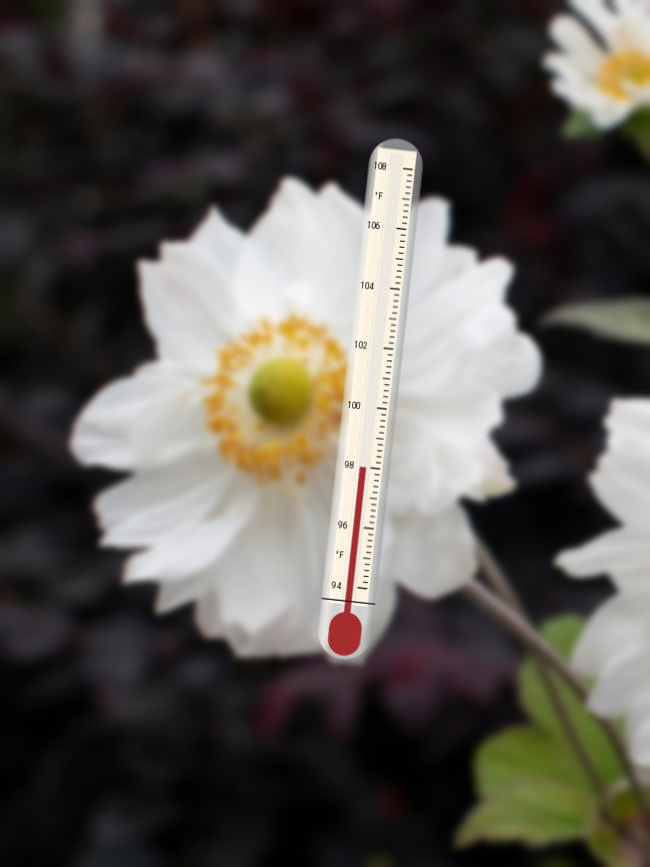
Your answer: 98,°F
